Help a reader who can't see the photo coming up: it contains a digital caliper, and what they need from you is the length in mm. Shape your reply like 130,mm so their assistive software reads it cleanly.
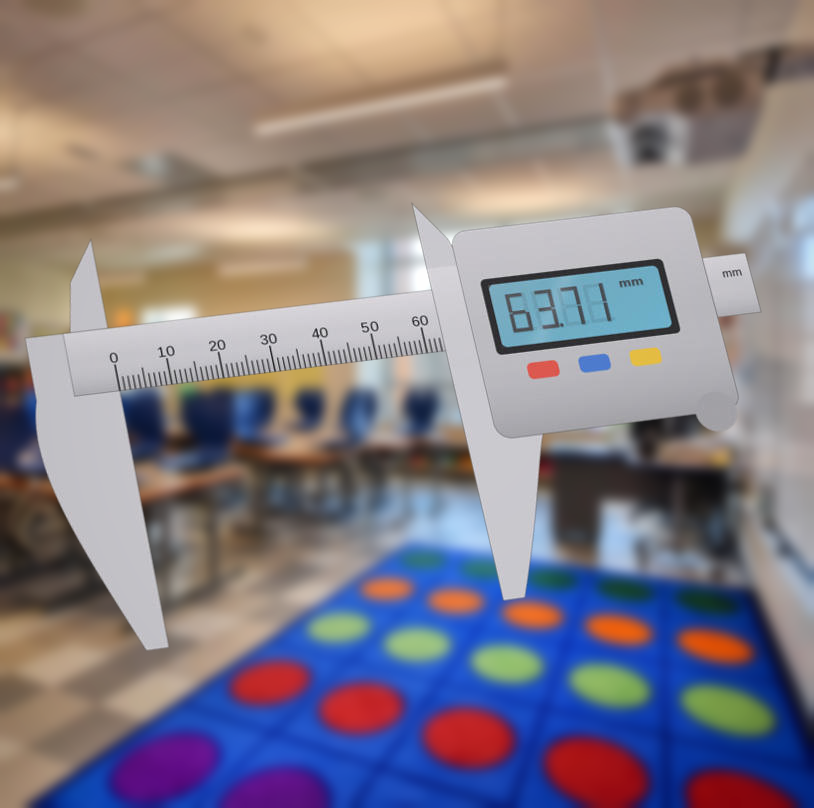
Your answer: 63.71,mm
